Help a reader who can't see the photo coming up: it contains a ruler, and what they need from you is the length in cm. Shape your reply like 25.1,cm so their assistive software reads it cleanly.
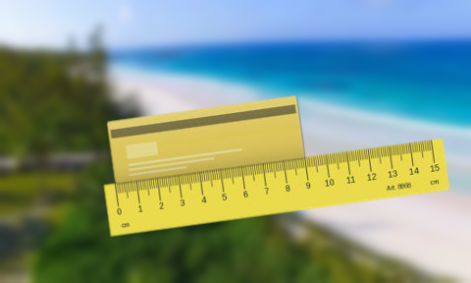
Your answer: 9,cm
